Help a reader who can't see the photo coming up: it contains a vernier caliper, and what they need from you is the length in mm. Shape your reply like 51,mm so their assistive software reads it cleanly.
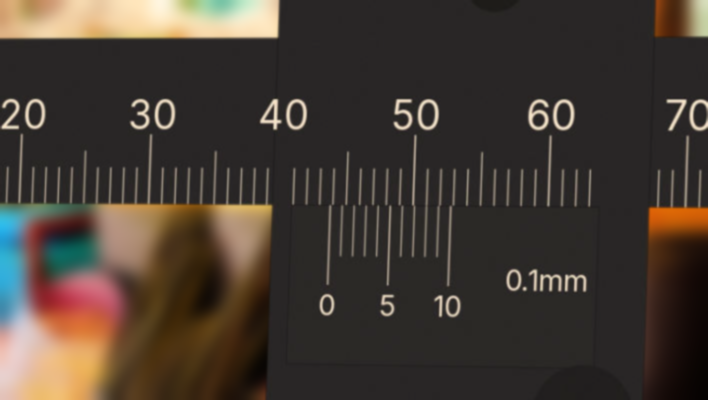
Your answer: 43.8,mm
